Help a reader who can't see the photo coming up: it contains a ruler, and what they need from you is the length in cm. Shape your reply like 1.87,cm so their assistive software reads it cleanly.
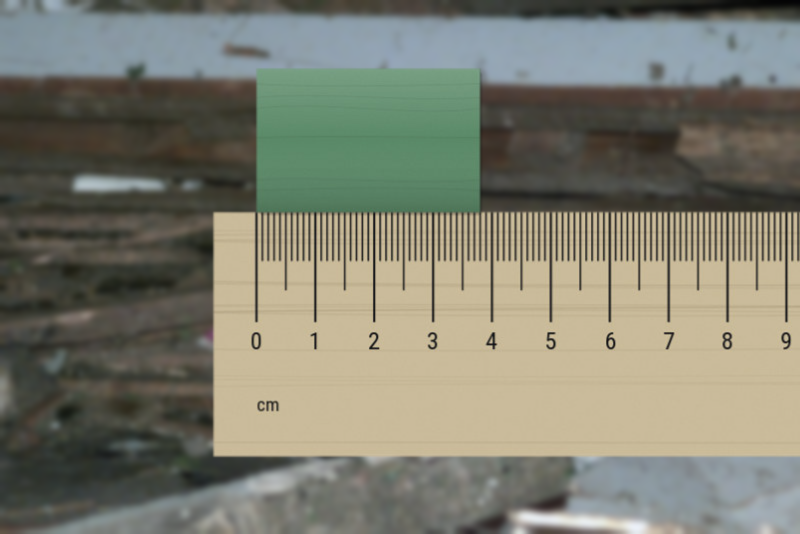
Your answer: 3.8,cm
